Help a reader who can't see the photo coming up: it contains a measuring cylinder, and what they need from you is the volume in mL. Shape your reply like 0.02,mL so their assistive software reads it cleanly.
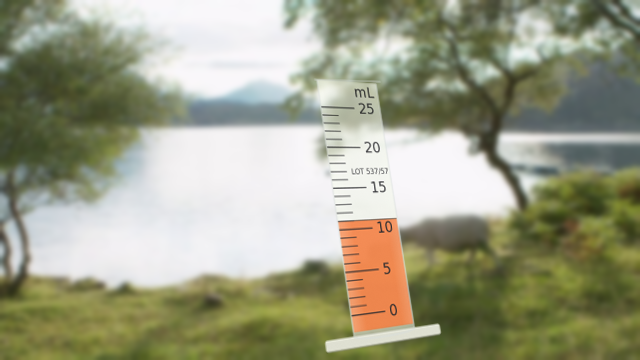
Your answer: 11,mL
